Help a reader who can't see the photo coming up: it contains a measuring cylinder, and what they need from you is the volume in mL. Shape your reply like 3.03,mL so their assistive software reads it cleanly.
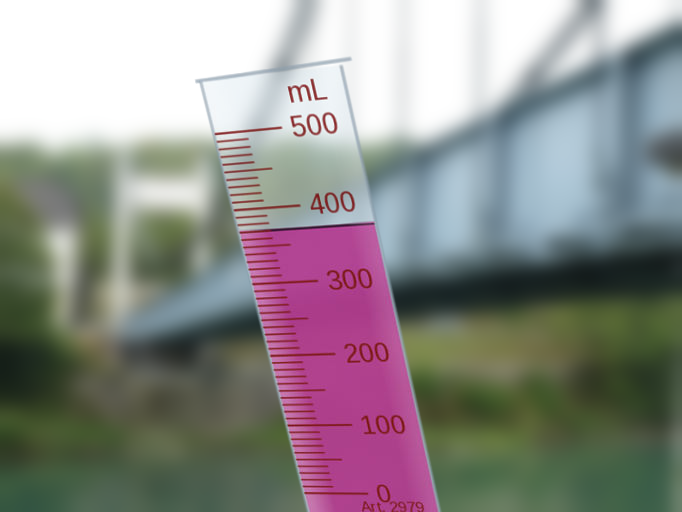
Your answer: 370,mL
